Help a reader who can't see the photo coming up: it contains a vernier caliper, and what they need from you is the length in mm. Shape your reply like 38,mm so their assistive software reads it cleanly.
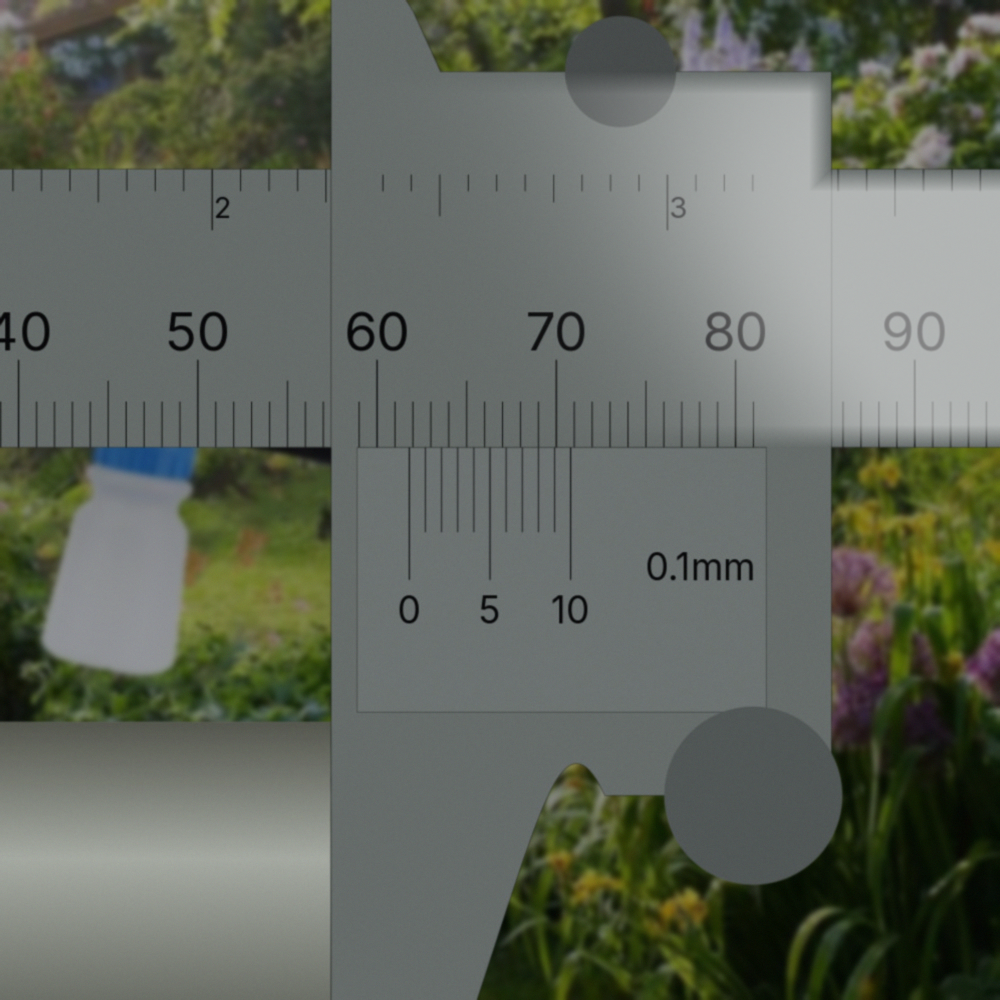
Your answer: 61.8,mm
